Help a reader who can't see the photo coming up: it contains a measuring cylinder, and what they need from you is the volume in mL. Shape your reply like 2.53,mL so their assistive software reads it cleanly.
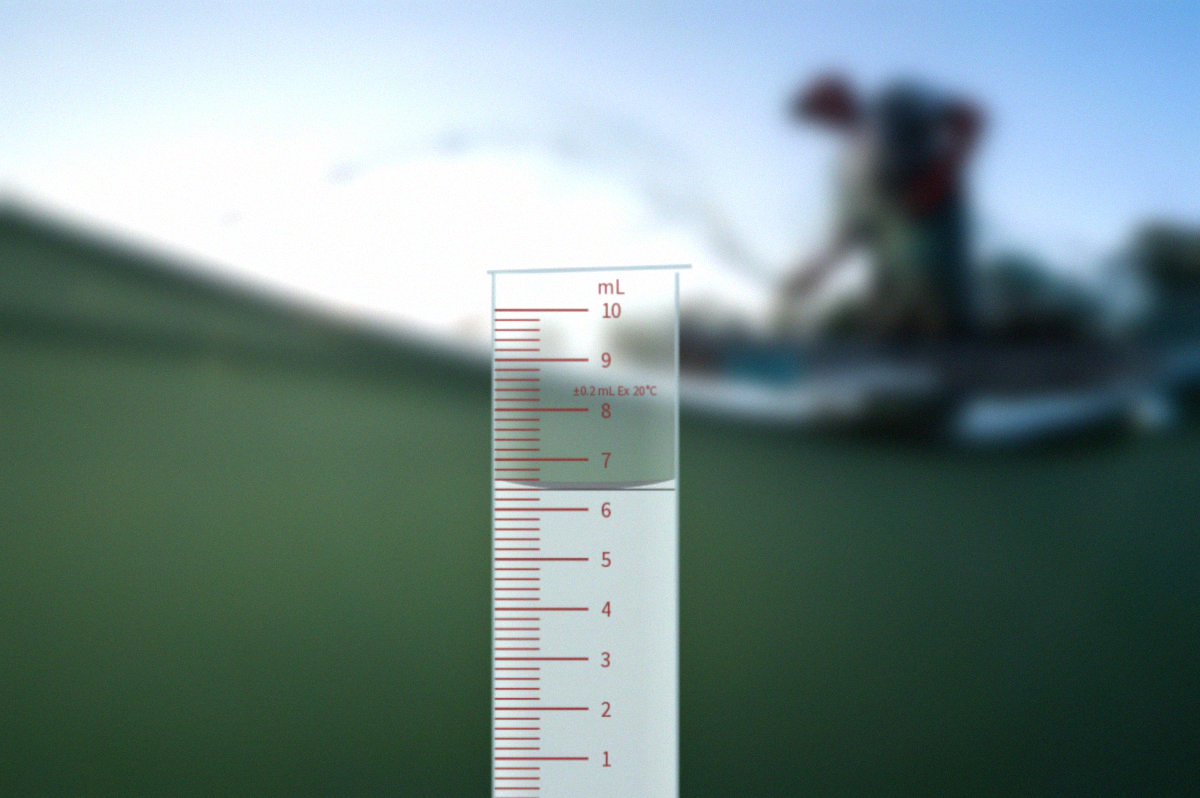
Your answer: 6.4,mL
